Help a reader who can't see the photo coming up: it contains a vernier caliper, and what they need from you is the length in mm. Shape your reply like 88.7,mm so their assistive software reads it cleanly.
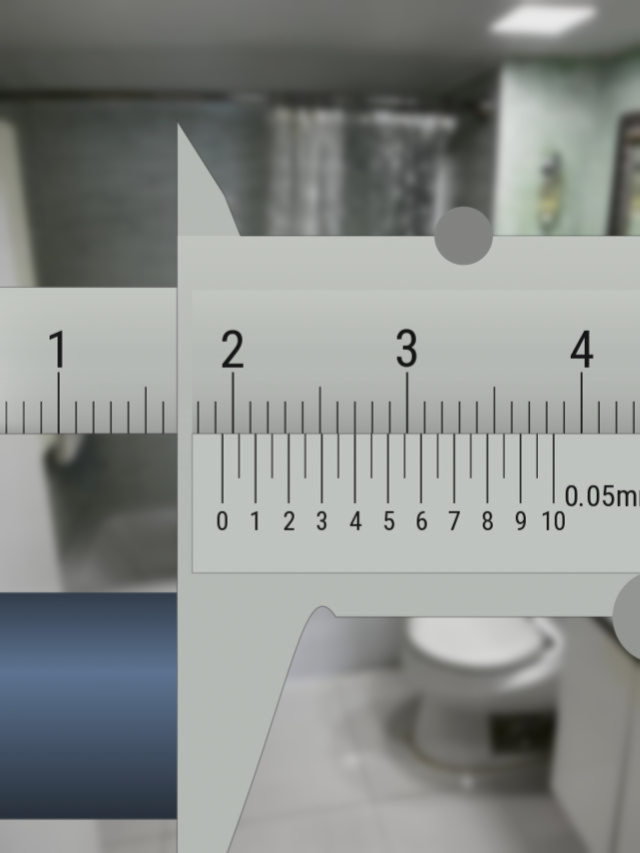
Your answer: 19.4,mm
